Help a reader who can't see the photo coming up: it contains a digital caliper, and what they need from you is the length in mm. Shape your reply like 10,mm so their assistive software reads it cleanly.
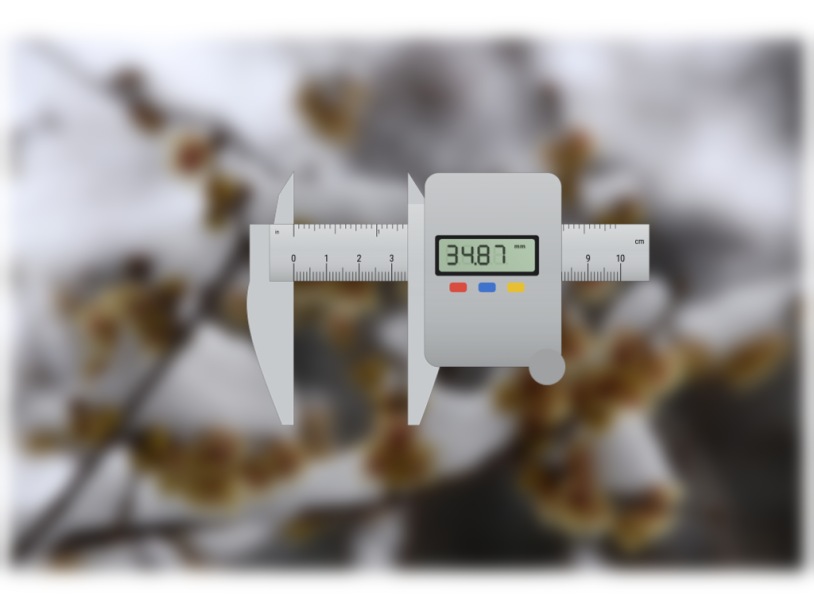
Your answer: 34.87,mm
